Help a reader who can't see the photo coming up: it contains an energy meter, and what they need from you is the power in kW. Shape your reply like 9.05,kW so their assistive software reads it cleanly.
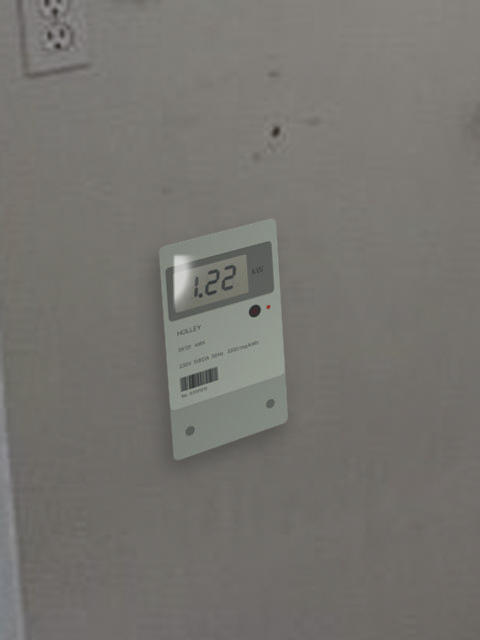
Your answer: 1.22,kW
